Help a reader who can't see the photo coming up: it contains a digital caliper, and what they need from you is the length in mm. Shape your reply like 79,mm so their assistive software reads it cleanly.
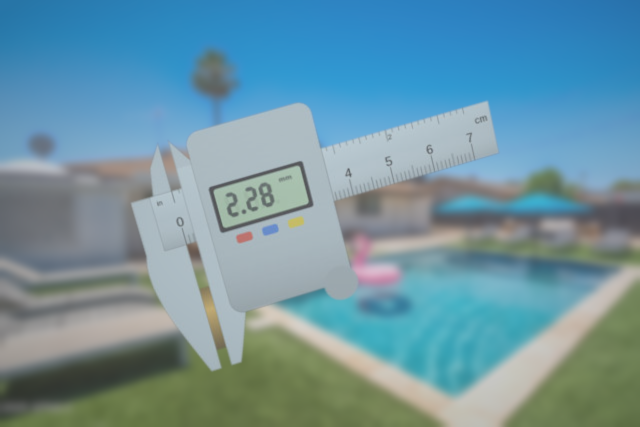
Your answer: 2.28,mm
